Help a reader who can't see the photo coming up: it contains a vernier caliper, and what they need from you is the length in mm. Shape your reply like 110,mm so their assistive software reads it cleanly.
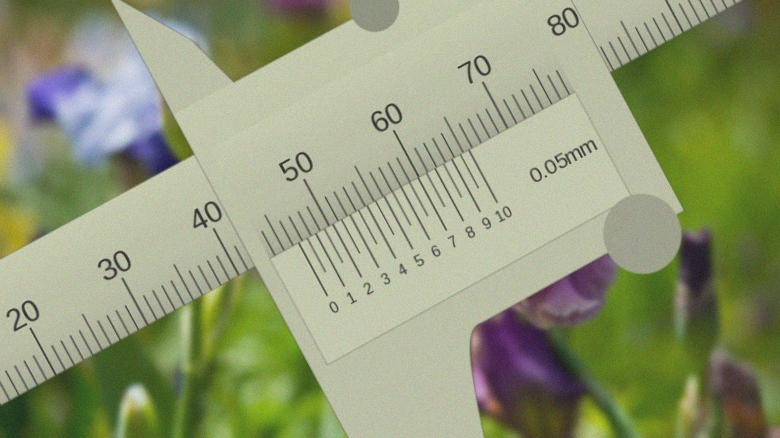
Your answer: 46.6,mm
